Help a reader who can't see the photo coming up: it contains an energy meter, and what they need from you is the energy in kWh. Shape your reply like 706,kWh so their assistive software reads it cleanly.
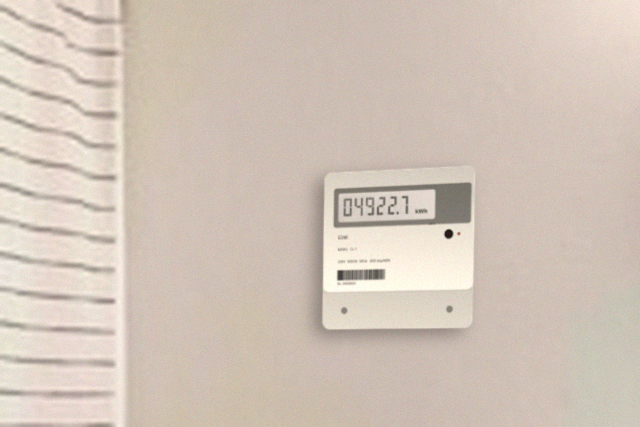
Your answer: 4922.7,kWh
